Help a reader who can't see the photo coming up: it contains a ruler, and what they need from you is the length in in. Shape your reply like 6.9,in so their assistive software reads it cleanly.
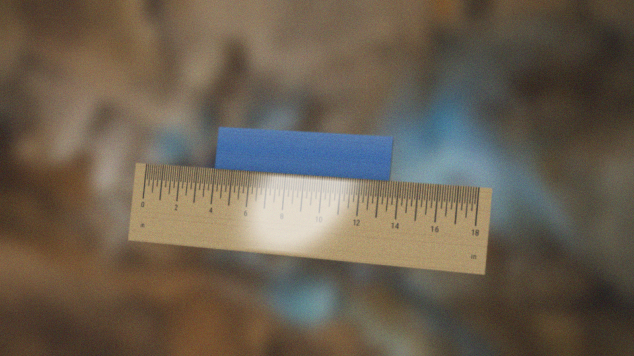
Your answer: 9.5,in
